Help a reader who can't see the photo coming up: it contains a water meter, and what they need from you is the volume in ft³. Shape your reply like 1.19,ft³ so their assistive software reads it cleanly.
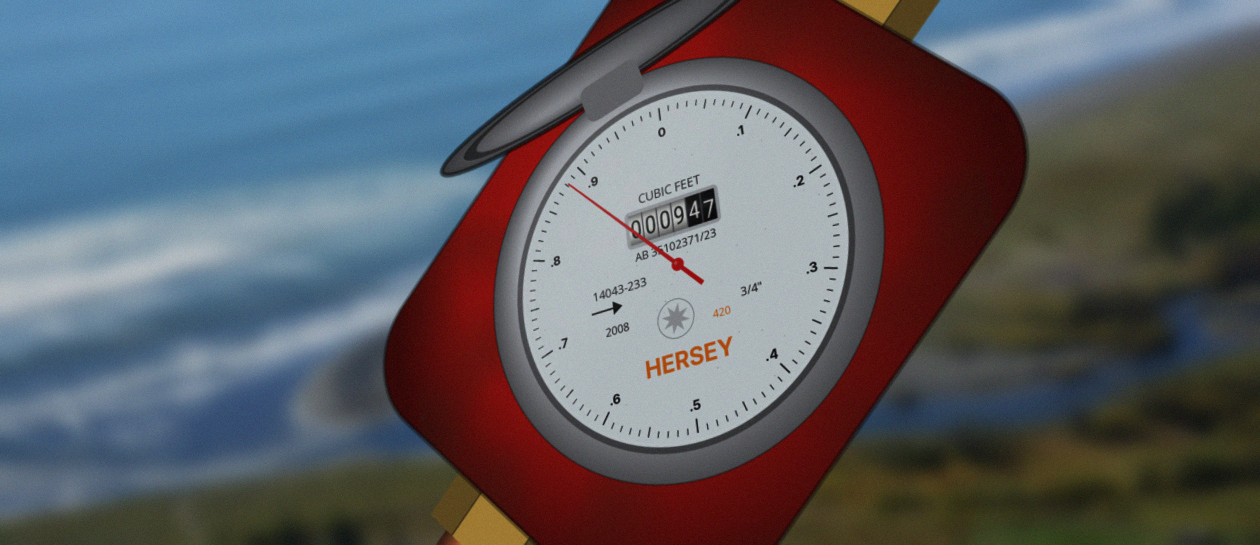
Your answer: 946.88,ft³
